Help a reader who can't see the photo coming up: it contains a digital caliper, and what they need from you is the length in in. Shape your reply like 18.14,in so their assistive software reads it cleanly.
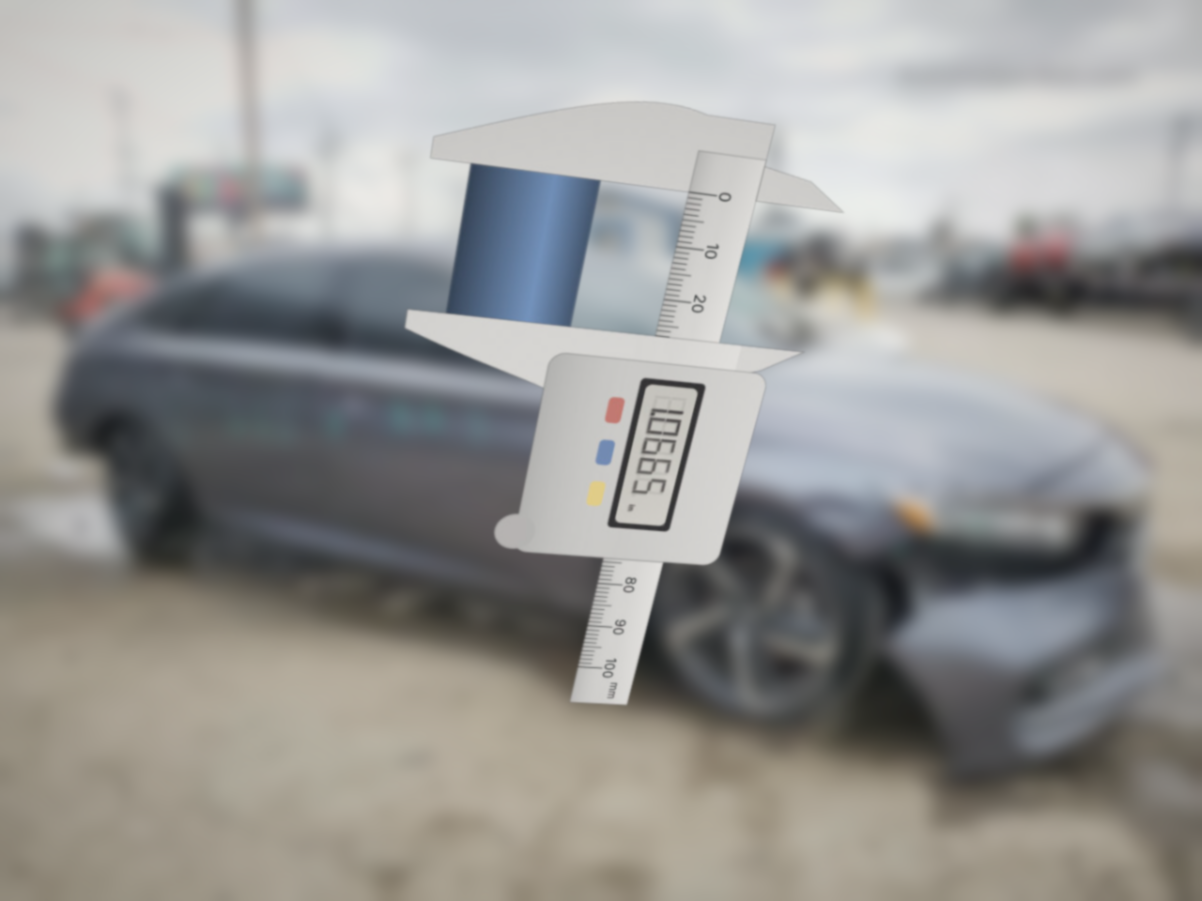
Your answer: 1.0665,in
